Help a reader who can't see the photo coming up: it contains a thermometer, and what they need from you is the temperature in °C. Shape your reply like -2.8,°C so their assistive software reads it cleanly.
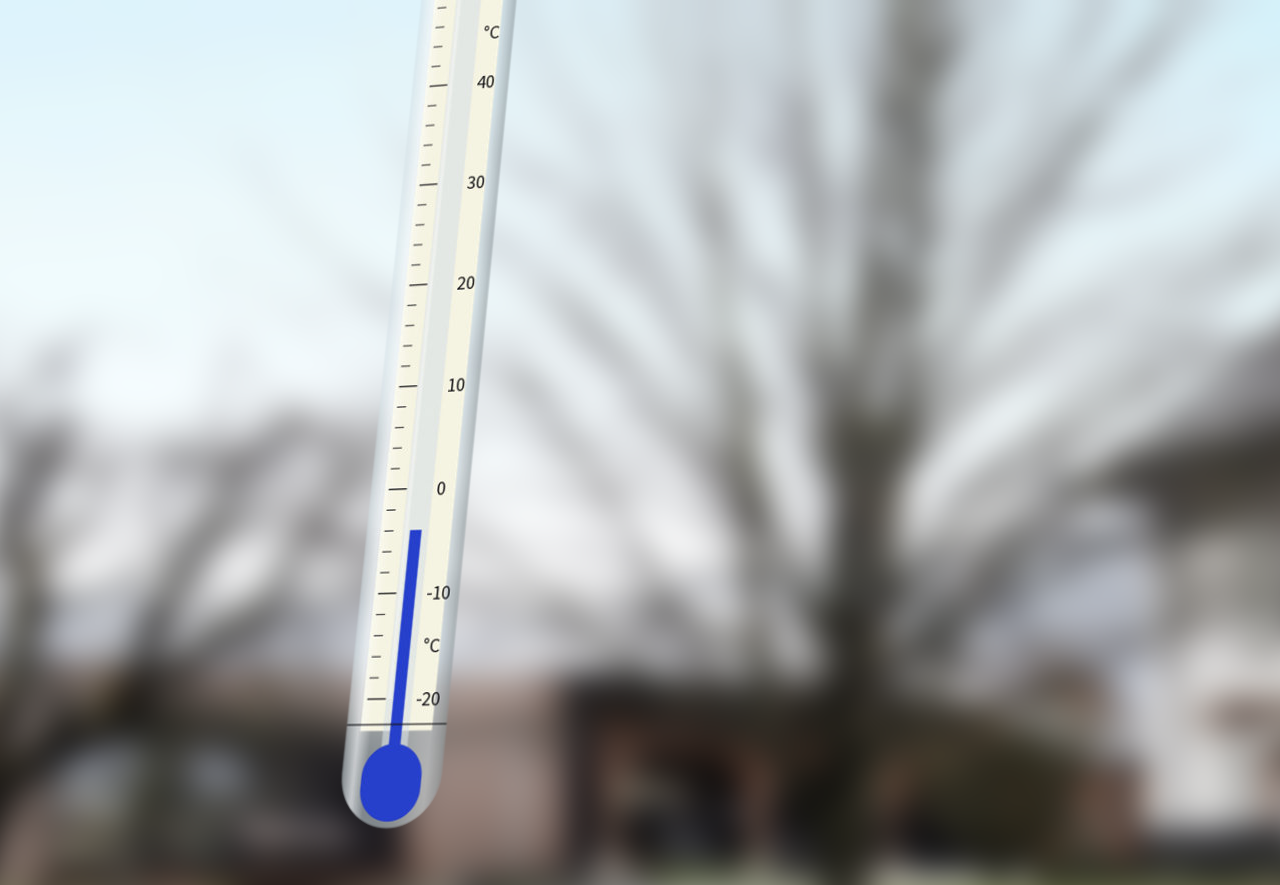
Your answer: -4,°C
